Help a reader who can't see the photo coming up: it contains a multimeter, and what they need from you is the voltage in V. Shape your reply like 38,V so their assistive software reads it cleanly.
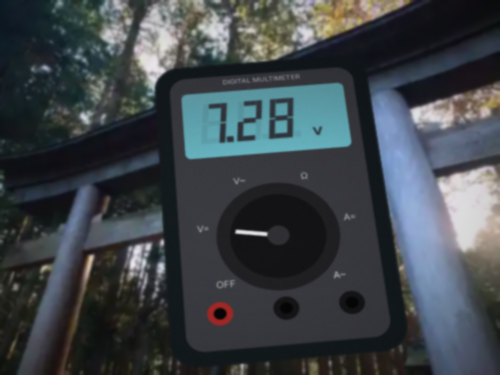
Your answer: 7.28,V
